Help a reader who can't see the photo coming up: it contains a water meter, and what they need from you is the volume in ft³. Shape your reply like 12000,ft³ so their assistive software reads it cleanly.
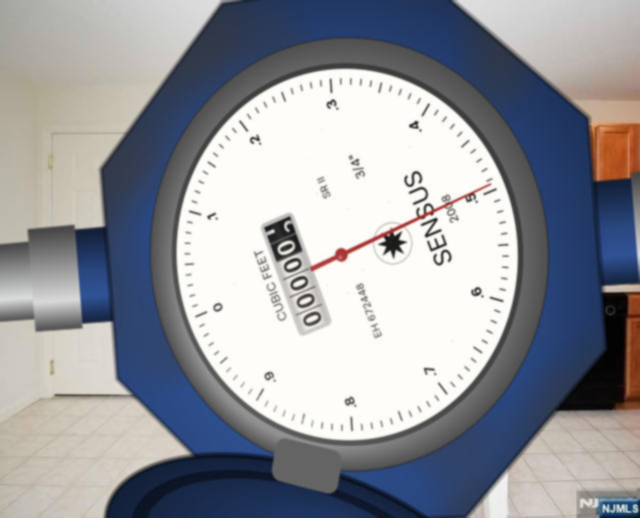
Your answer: 1.49,ft³
